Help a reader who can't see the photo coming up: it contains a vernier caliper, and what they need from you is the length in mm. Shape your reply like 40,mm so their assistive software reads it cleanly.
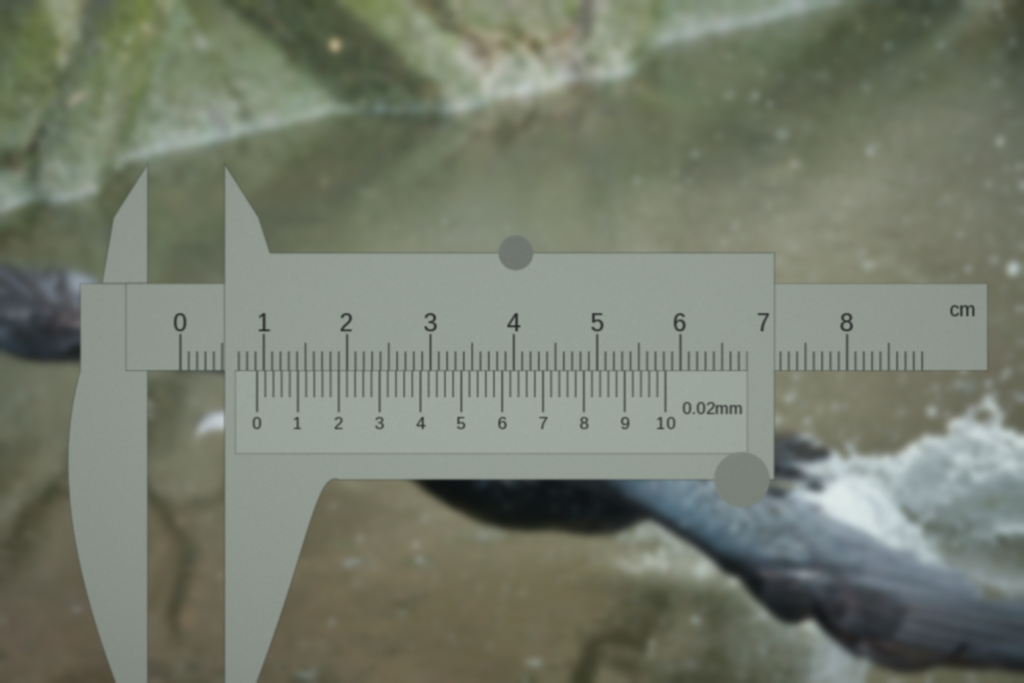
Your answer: 9.2,mm
